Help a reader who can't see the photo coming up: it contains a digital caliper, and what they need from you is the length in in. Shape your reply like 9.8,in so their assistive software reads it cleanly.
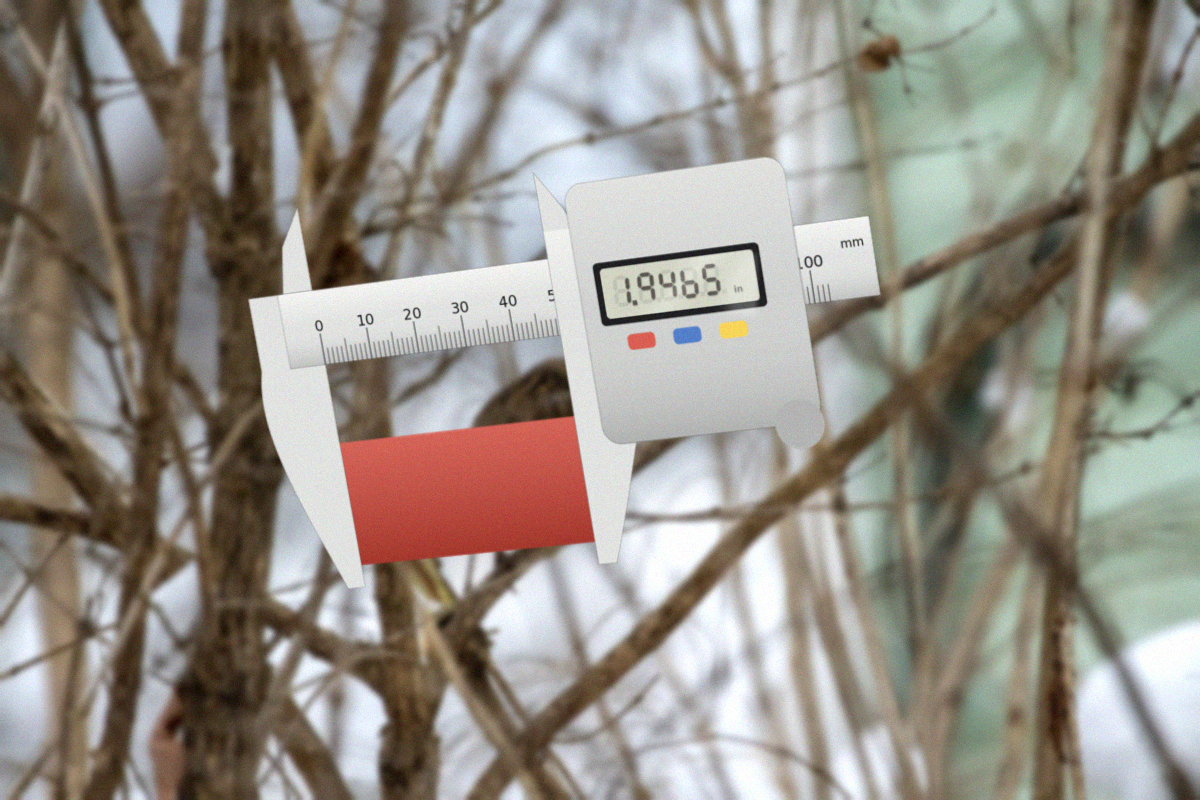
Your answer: 1.9465,in
